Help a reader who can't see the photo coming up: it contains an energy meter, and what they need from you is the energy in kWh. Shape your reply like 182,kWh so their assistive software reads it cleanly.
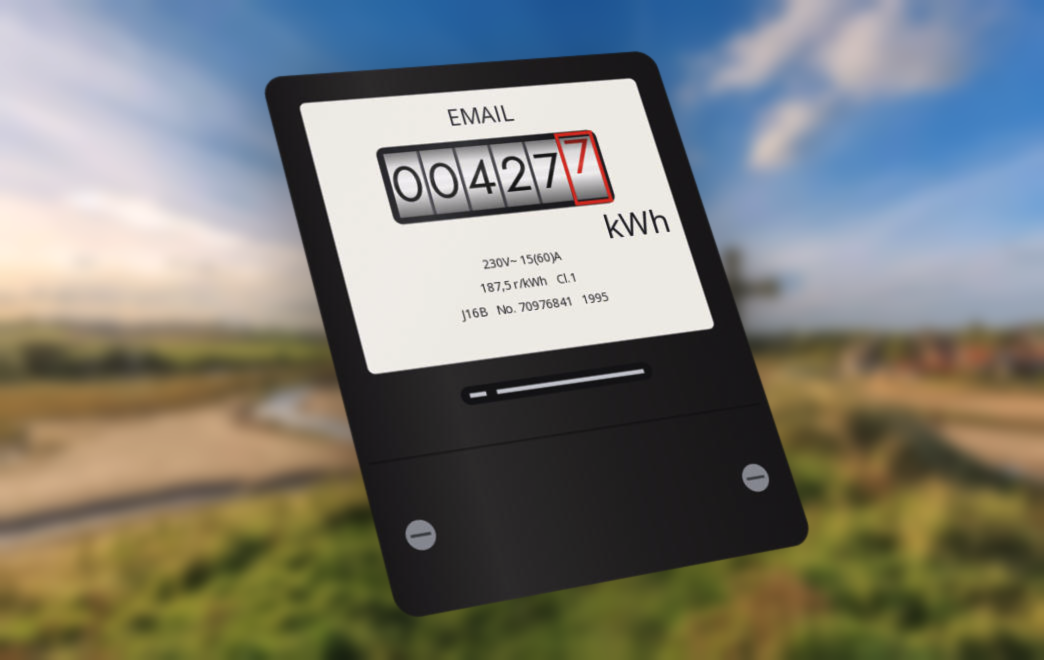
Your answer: 427.7,kWh
